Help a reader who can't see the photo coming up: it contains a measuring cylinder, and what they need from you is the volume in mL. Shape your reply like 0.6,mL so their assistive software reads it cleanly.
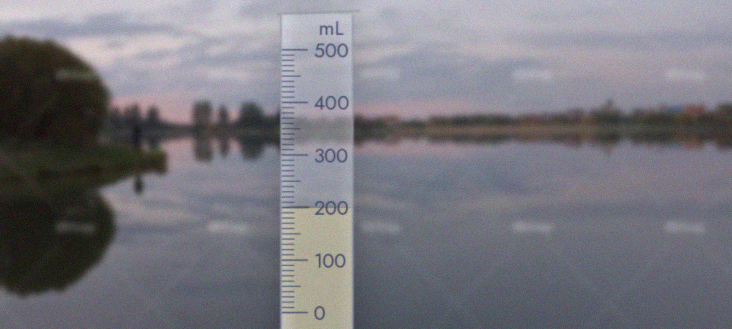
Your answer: 200,mL
